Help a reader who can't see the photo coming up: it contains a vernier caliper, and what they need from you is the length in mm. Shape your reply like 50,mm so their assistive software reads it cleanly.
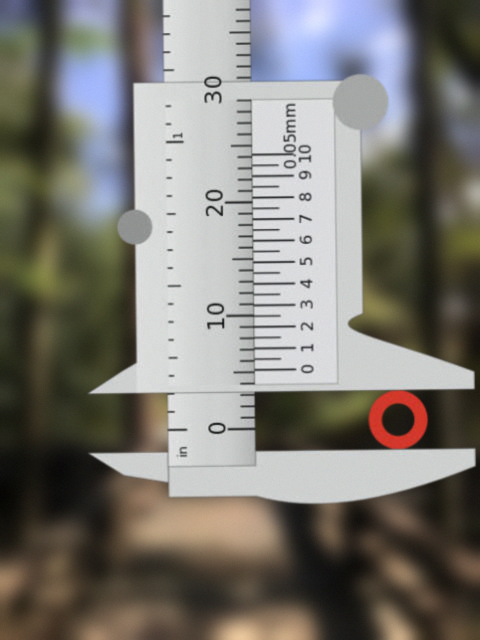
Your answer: 5.2,mm
